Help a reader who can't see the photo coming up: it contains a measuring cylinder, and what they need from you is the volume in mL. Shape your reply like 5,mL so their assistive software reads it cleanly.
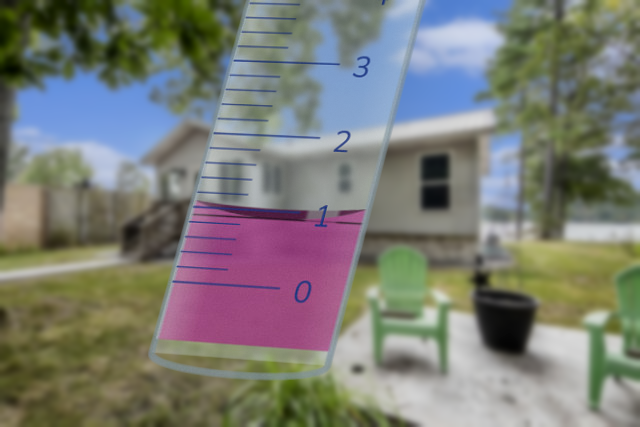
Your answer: 0.9,mL
